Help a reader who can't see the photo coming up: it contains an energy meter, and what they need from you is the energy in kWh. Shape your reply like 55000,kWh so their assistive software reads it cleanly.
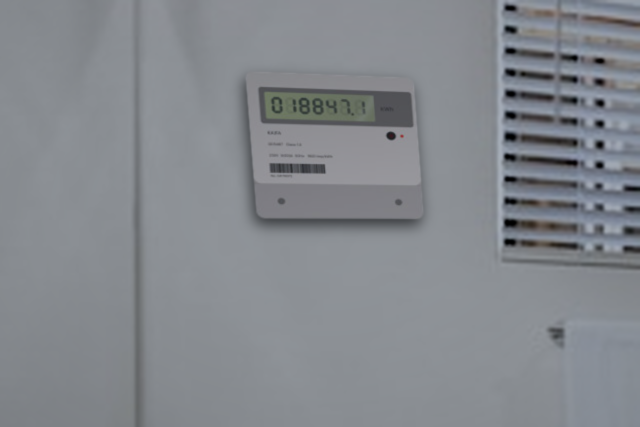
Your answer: 18847.1,kWh
